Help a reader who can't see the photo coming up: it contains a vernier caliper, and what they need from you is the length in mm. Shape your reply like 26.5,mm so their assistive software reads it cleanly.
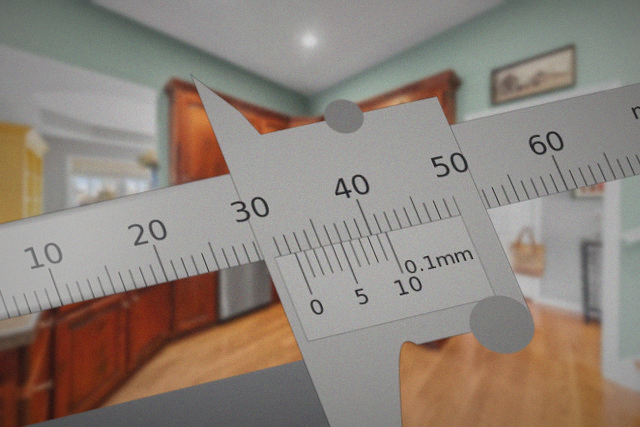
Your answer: 32.4,mm
